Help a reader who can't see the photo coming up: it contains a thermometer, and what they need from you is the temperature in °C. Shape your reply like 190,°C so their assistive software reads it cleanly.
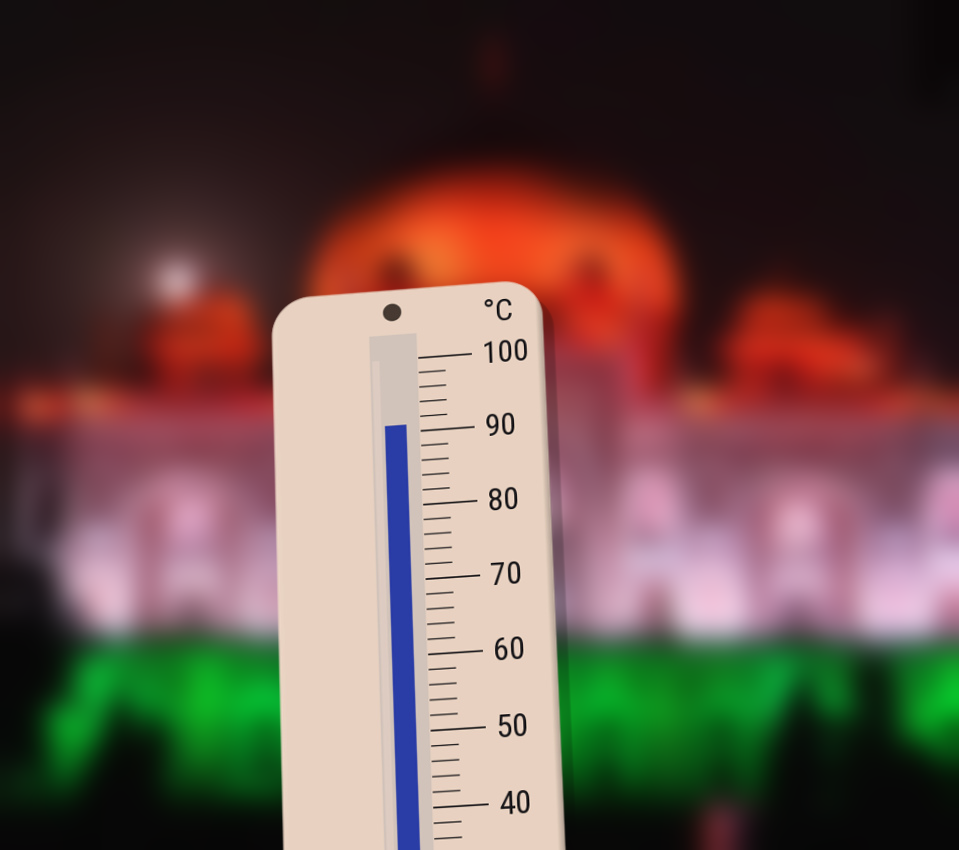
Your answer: 91,°C
